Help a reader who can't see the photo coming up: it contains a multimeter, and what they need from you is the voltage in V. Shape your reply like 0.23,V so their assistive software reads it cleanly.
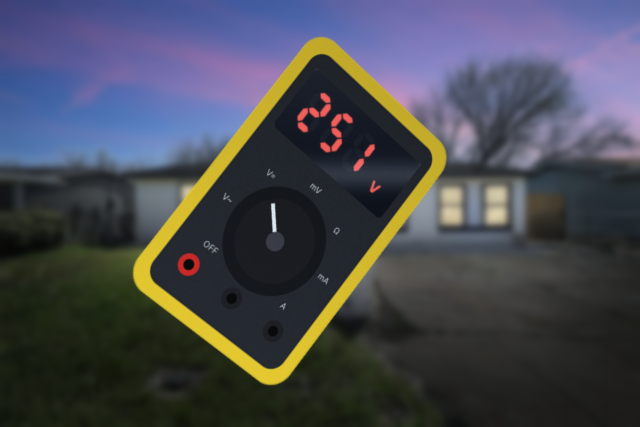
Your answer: 251,V
